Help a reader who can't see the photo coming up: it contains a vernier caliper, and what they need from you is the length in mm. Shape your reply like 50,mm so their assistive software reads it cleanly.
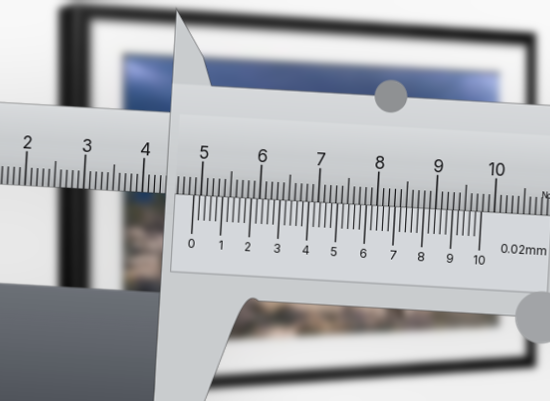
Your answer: 48.8,mm
